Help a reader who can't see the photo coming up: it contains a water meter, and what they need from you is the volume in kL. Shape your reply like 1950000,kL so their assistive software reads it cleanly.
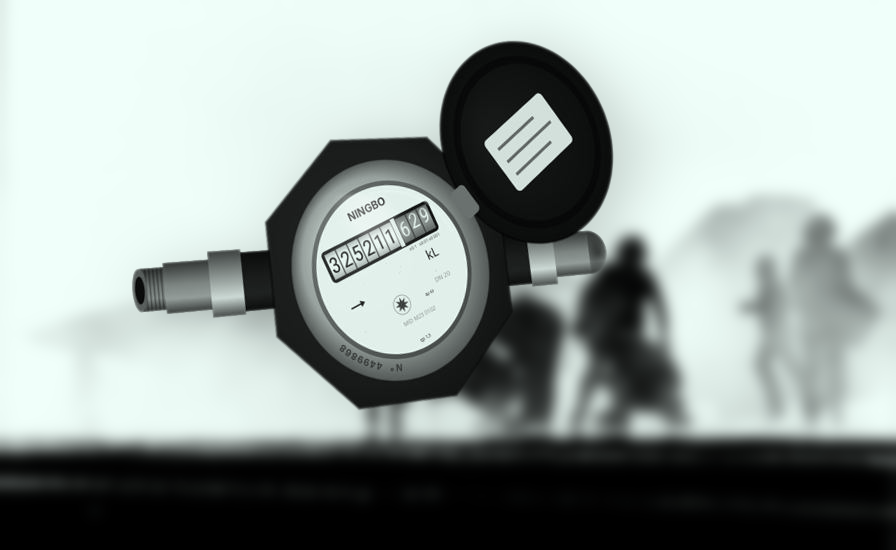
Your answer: 325211.629,kL
